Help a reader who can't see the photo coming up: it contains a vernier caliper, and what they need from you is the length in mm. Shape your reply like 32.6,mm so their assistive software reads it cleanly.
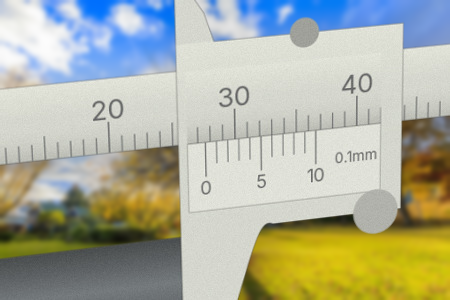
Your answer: 27.6,mm
